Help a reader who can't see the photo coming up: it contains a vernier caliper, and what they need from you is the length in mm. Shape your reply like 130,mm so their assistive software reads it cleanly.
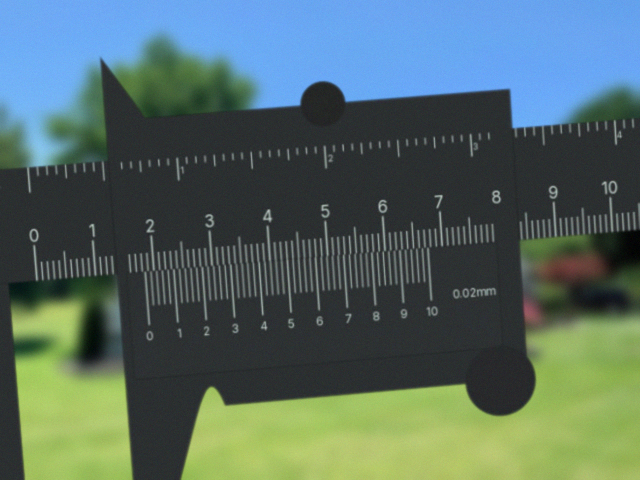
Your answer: 18.5,mm
